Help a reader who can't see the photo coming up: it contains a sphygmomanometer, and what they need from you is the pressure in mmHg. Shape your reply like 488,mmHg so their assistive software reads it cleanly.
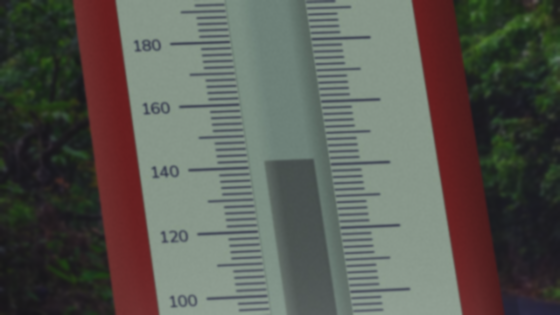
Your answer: 142,mmHg
